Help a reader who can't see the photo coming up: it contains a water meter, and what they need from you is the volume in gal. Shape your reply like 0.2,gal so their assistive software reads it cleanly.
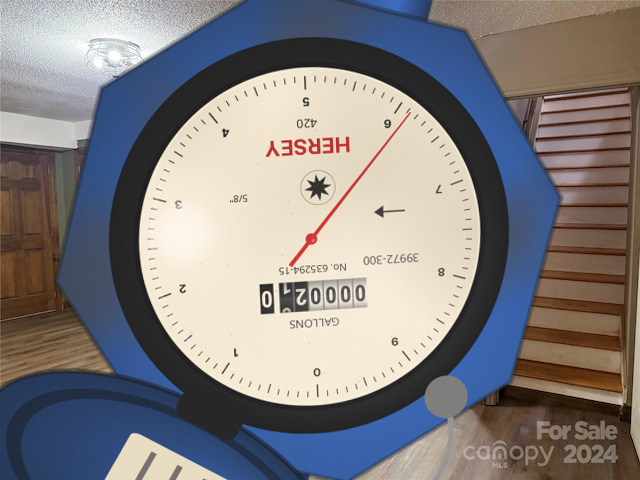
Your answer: 206.1,gal
